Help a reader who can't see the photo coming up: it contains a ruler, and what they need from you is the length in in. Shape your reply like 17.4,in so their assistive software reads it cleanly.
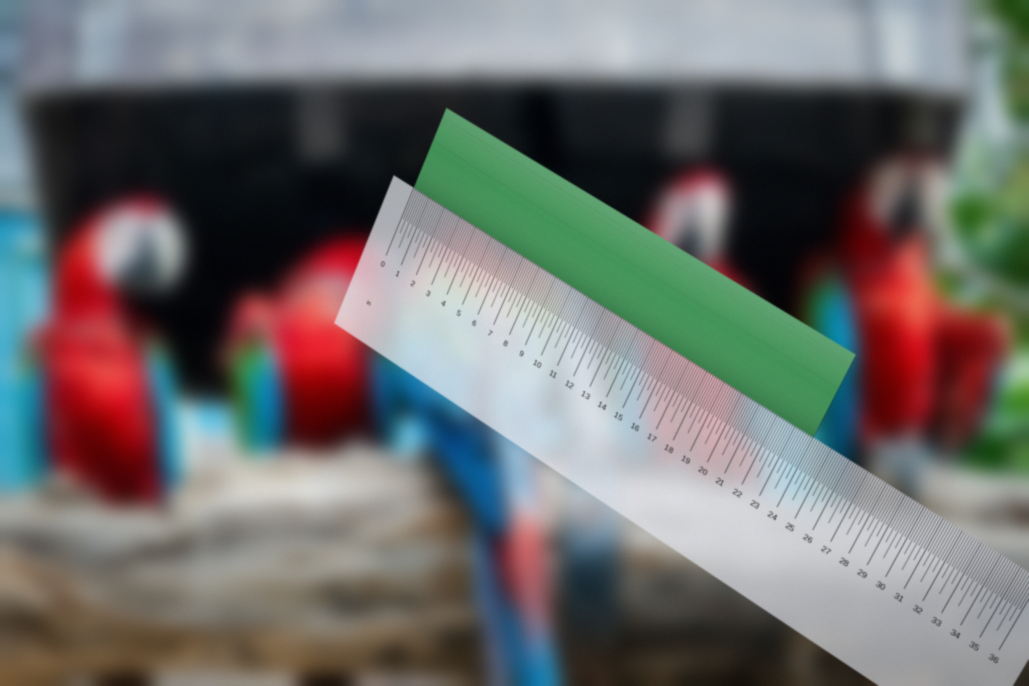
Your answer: 24,in
